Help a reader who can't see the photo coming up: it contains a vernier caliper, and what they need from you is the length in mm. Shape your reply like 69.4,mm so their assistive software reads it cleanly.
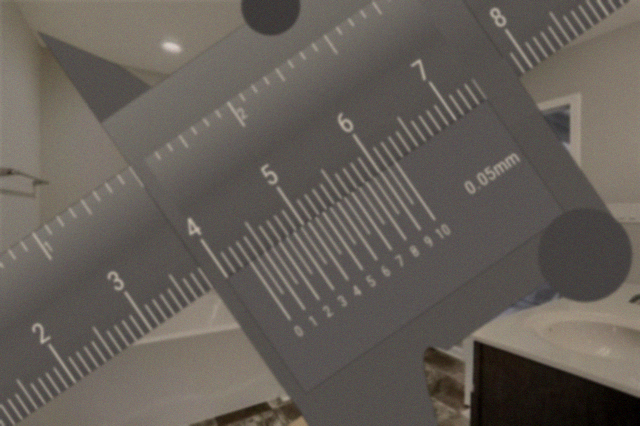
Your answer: 43.0,mm
